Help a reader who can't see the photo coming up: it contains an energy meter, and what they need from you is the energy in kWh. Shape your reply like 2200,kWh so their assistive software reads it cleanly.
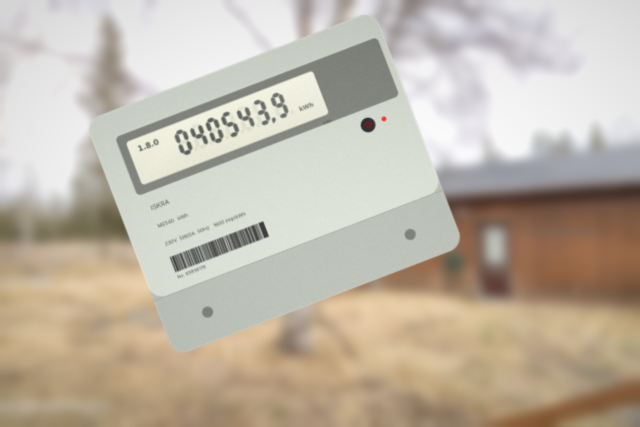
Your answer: 40543.9,kWh
